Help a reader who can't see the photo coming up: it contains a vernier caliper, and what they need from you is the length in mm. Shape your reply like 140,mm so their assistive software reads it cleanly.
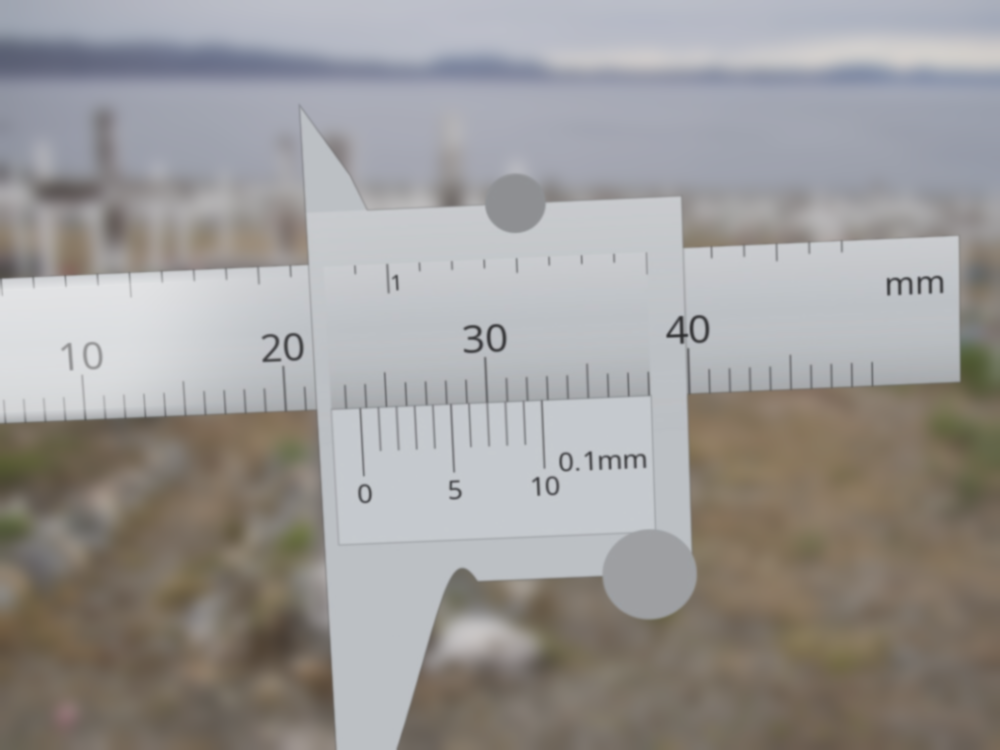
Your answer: 23.7,mm
